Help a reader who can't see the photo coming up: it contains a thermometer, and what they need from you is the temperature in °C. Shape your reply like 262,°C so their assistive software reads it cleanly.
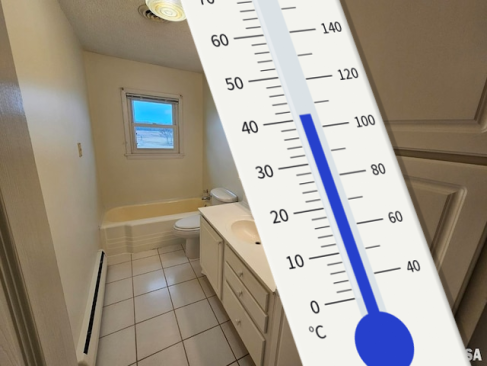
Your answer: 41,°C
